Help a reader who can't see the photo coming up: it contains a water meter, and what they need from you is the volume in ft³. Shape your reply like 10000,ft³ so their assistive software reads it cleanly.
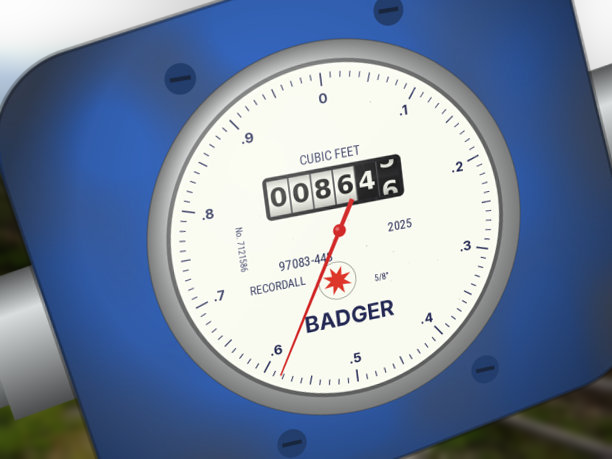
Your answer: 8645.58,ft³
